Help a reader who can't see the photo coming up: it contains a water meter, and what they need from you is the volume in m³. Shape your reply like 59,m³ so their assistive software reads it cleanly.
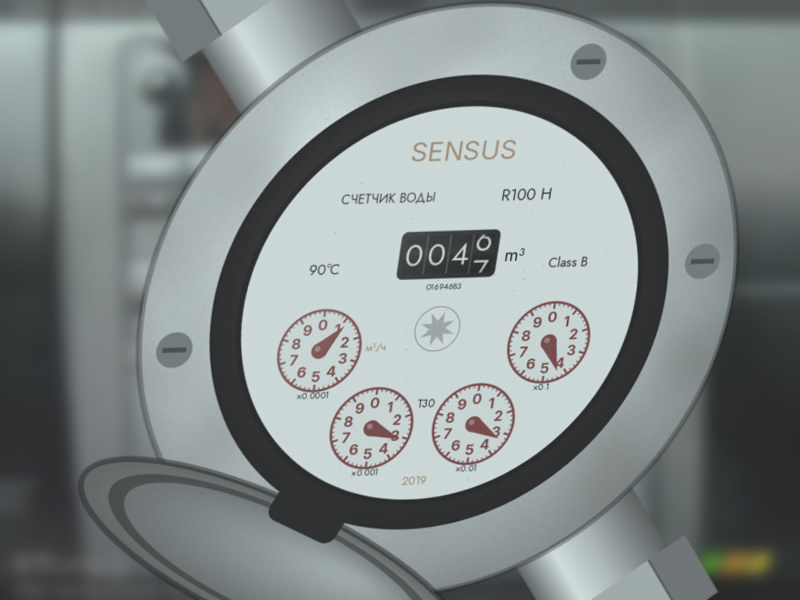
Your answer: 46.4331,m³
